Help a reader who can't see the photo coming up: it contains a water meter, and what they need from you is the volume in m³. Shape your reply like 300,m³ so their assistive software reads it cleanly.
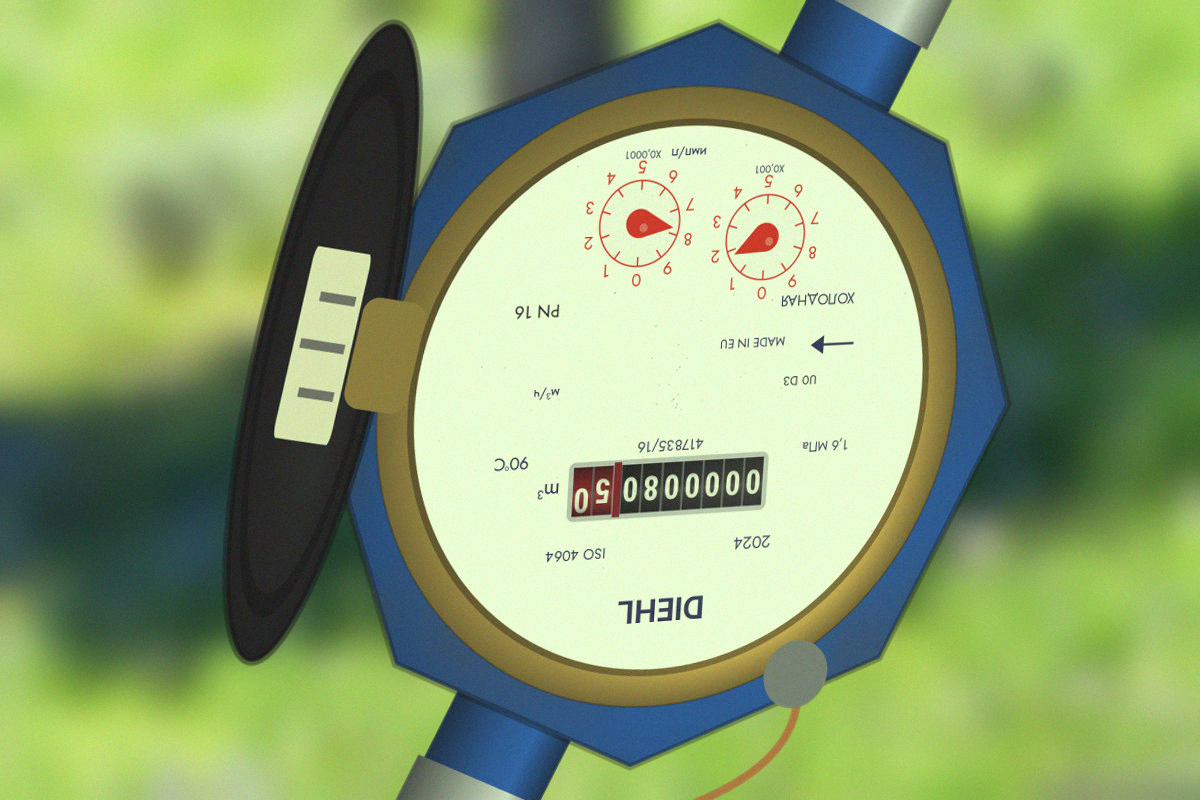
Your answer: 80.5017,m³
